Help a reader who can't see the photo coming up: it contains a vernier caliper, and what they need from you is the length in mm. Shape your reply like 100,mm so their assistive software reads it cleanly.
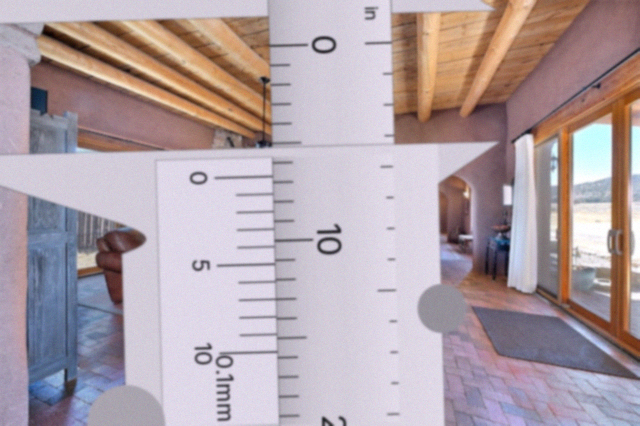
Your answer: 6.7,mm
